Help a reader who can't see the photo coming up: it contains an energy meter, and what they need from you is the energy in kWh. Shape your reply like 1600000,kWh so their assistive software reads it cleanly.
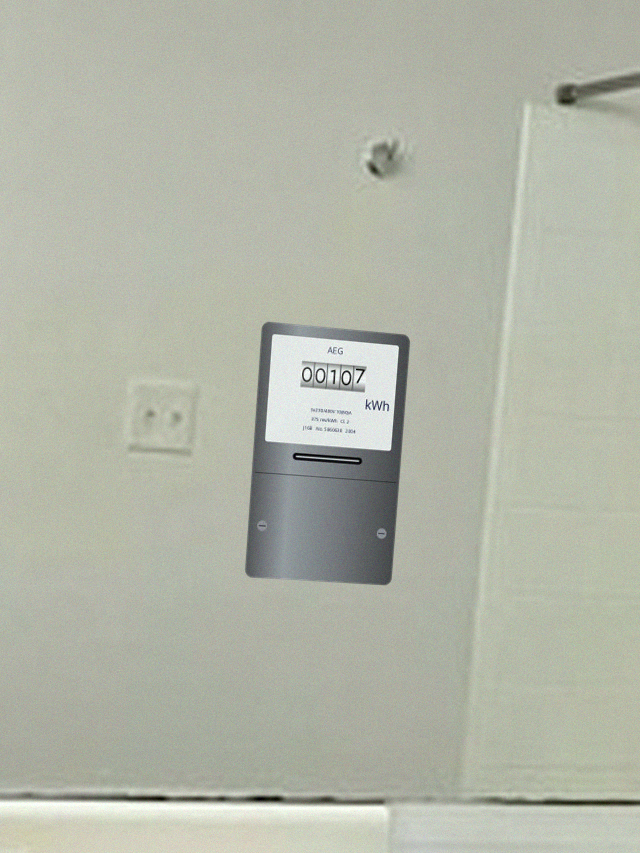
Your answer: 107,kWh
